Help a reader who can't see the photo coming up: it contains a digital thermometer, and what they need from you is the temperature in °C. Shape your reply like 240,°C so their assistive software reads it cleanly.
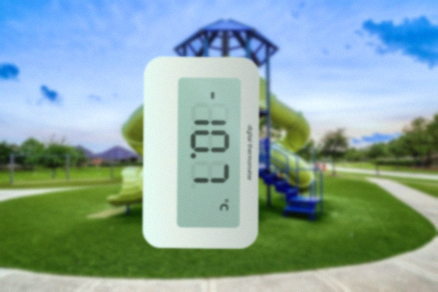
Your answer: -10.7,°C
